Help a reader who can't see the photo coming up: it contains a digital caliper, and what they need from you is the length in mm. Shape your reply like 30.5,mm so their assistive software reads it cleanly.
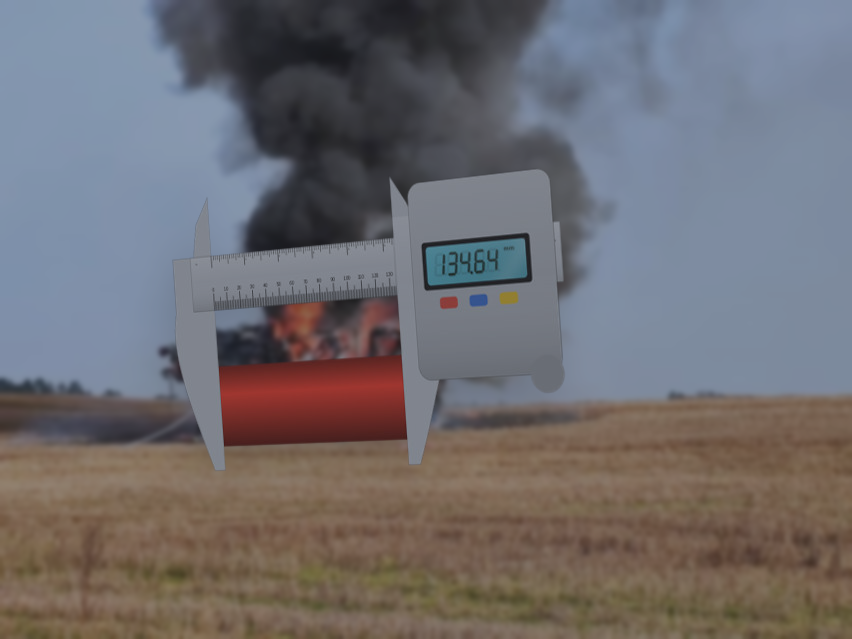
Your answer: 134.64,mm
